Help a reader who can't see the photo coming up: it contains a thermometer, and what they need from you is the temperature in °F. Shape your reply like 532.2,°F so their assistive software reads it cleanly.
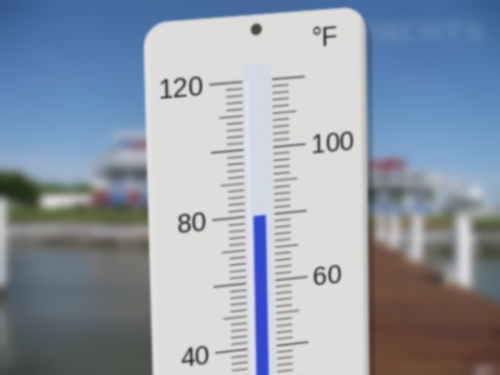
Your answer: 80,°F
